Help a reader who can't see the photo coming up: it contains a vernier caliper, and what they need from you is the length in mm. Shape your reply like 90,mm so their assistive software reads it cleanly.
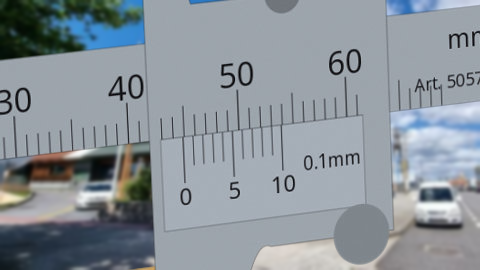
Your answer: 44.9,mm
